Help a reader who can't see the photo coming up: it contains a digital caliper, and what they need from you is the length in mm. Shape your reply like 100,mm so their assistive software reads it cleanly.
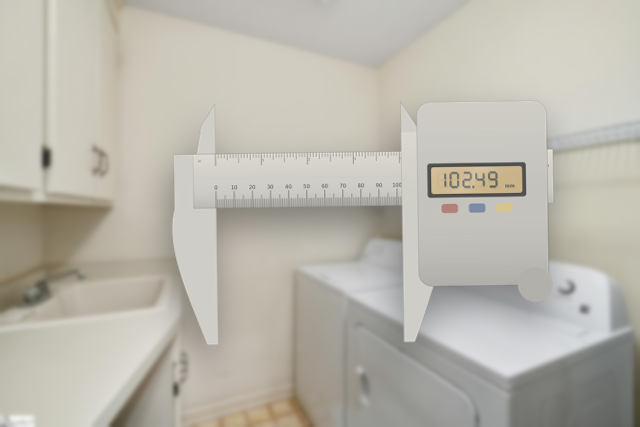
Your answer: 102.49,mm
